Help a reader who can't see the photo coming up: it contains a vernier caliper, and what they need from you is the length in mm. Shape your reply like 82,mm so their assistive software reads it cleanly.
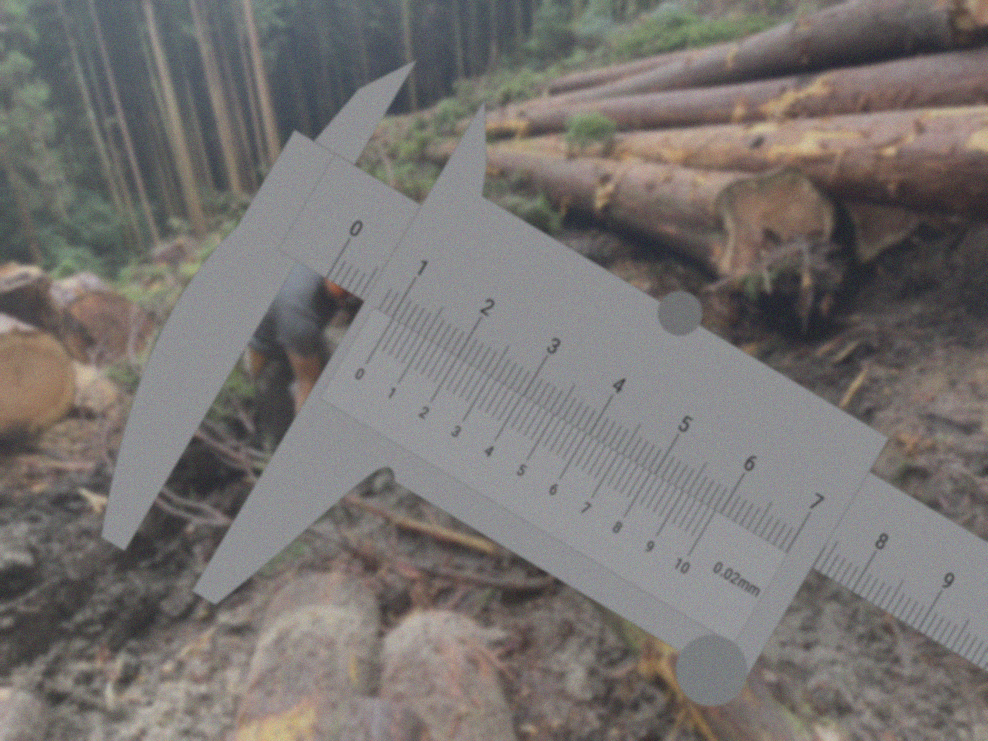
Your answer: 10.2,mm
